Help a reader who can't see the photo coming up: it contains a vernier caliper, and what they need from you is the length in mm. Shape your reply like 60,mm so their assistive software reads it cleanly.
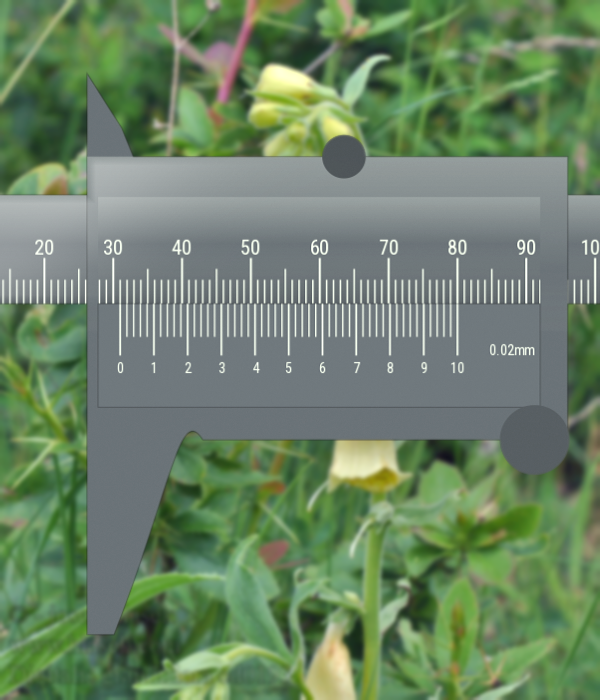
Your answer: 31.0,mm
